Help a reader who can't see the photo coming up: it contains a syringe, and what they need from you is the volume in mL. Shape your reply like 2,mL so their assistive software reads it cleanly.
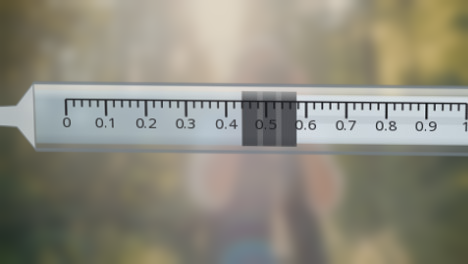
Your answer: 0.44,mL
